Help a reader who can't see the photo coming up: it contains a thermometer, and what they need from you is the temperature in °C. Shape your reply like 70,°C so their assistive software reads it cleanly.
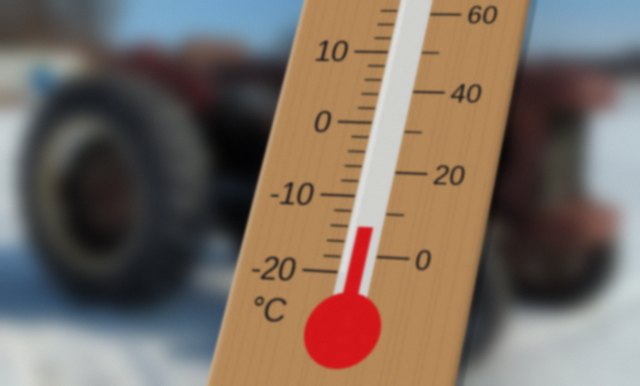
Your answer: -14,°C
